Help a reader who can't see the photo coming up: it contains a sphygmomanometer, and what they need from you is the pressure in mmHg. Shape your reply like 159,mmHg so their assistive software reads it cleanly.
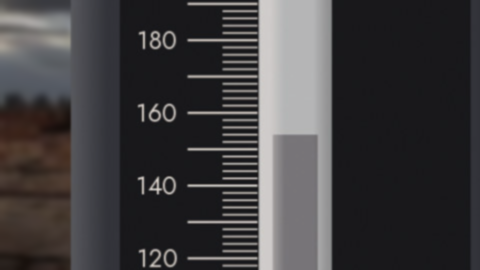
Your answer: 154,mmHg
